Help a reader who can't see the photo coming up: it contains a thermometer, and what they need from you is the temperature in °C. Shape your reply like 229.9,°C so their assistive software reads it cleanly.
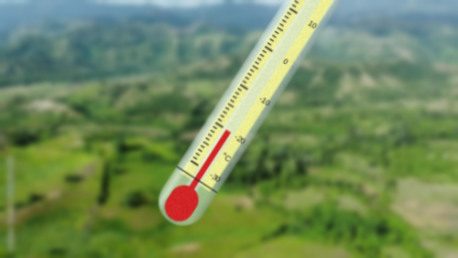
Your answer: -20,°C
